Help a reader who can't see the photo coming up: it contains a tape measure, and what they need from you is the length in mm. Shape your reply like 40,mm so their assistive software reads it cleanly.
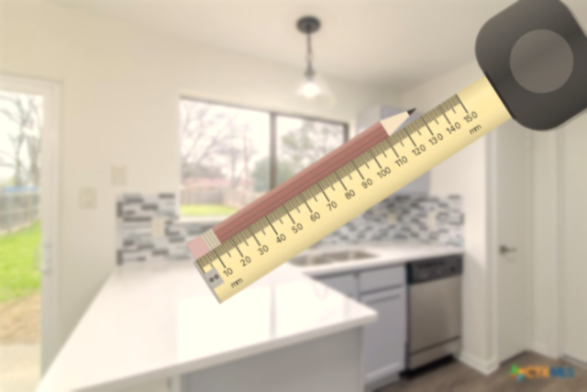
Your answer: 130,mm
